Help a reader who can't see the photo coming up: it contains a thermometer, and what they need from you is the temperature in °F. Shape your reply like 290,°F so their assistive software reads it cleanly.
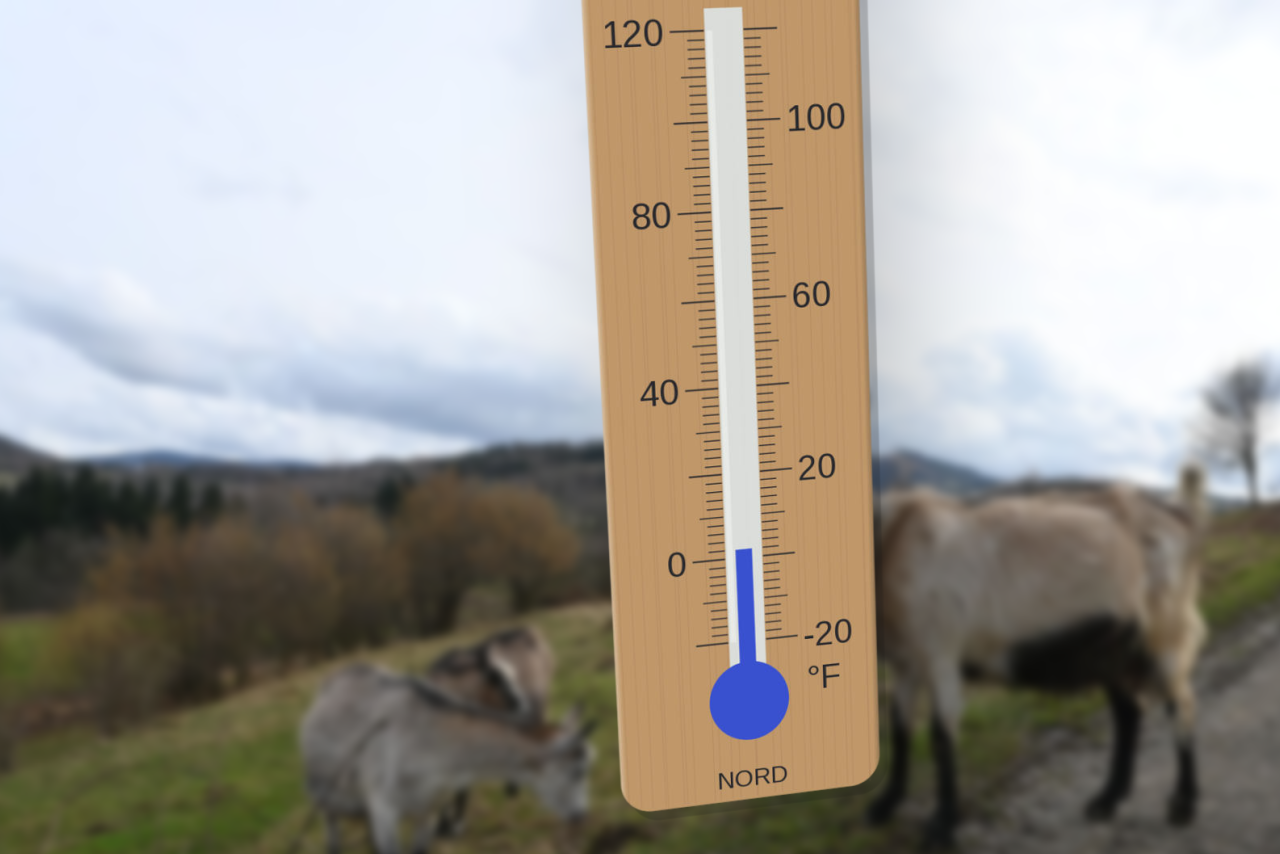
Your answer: 2,°F
